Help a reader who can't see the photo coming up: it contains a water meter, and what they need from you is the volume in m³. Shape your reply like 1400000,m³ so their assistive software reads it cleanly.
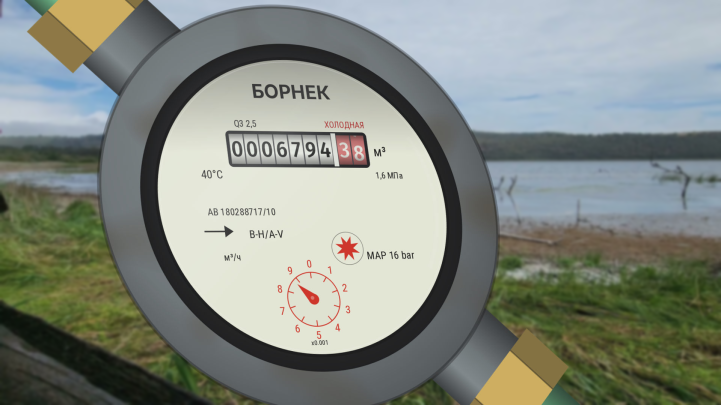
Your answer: 6794.378,m³
